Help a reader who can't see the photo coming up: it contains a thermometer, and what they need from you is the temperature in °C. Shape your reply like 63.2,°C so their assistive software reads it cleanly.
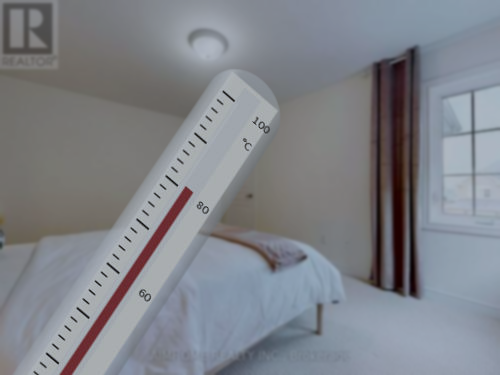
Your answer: 81,°C
